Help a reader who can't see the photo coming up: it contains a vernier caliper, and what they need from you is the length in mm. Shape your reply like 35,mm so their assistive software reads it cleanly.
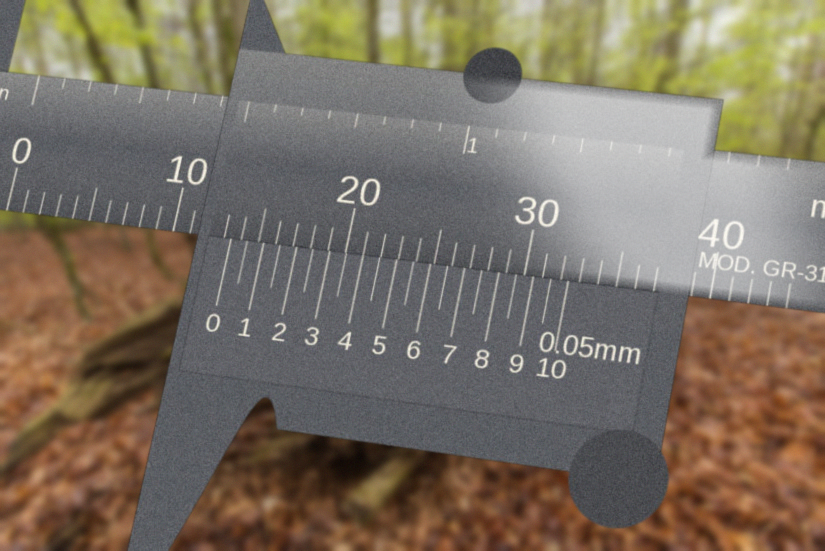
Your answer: 13.4,mm
